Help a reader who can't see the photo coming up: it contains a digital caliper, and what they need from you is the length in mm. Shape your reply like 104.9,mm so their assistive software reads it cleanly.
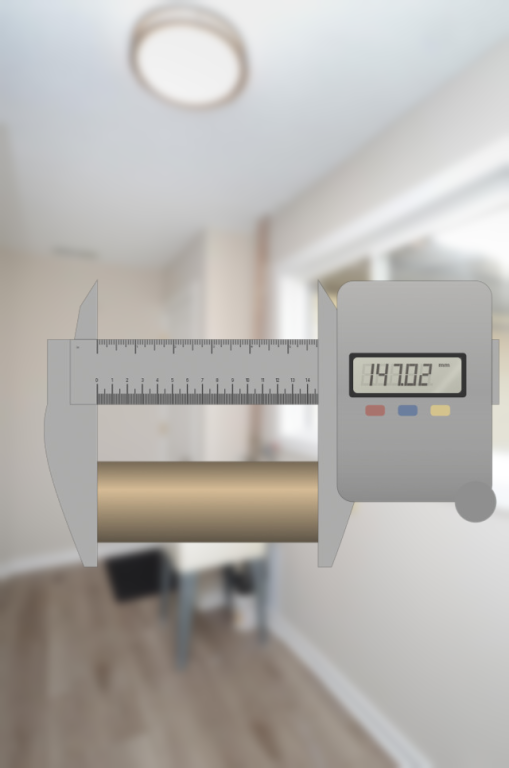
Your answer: 147.02,mm
